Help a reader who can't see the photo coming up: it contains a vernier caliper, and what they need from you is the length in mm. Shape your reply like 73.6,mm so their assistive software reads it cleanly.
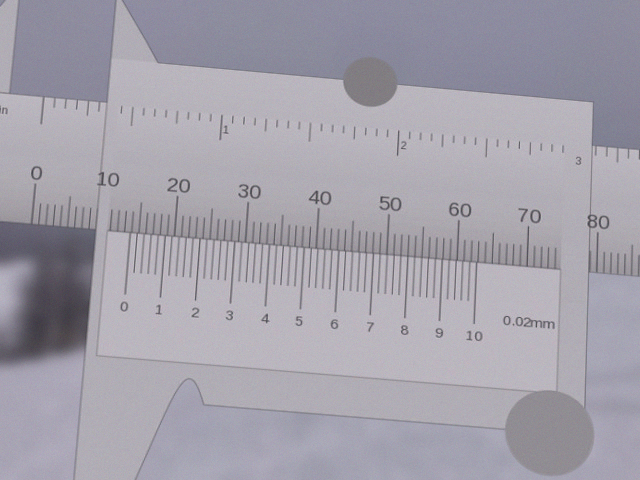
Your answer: 13.8,mm
